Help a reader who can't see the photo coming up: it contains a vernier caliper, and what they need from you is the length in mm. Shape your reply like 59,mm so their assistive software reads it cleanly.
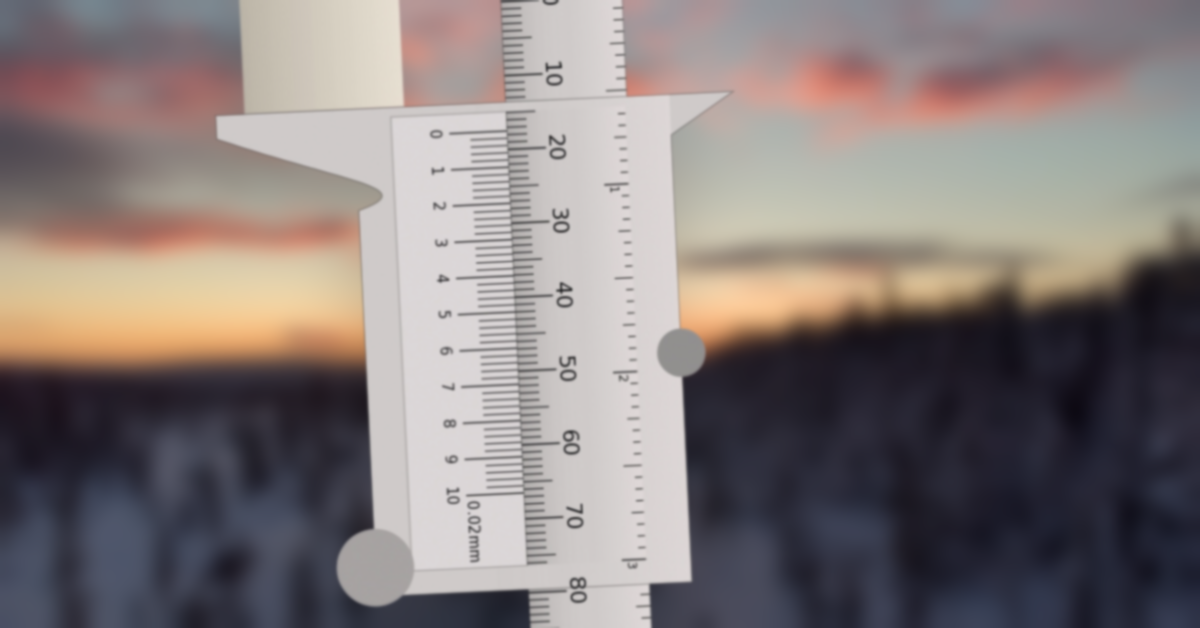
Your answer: 17.5,mm
